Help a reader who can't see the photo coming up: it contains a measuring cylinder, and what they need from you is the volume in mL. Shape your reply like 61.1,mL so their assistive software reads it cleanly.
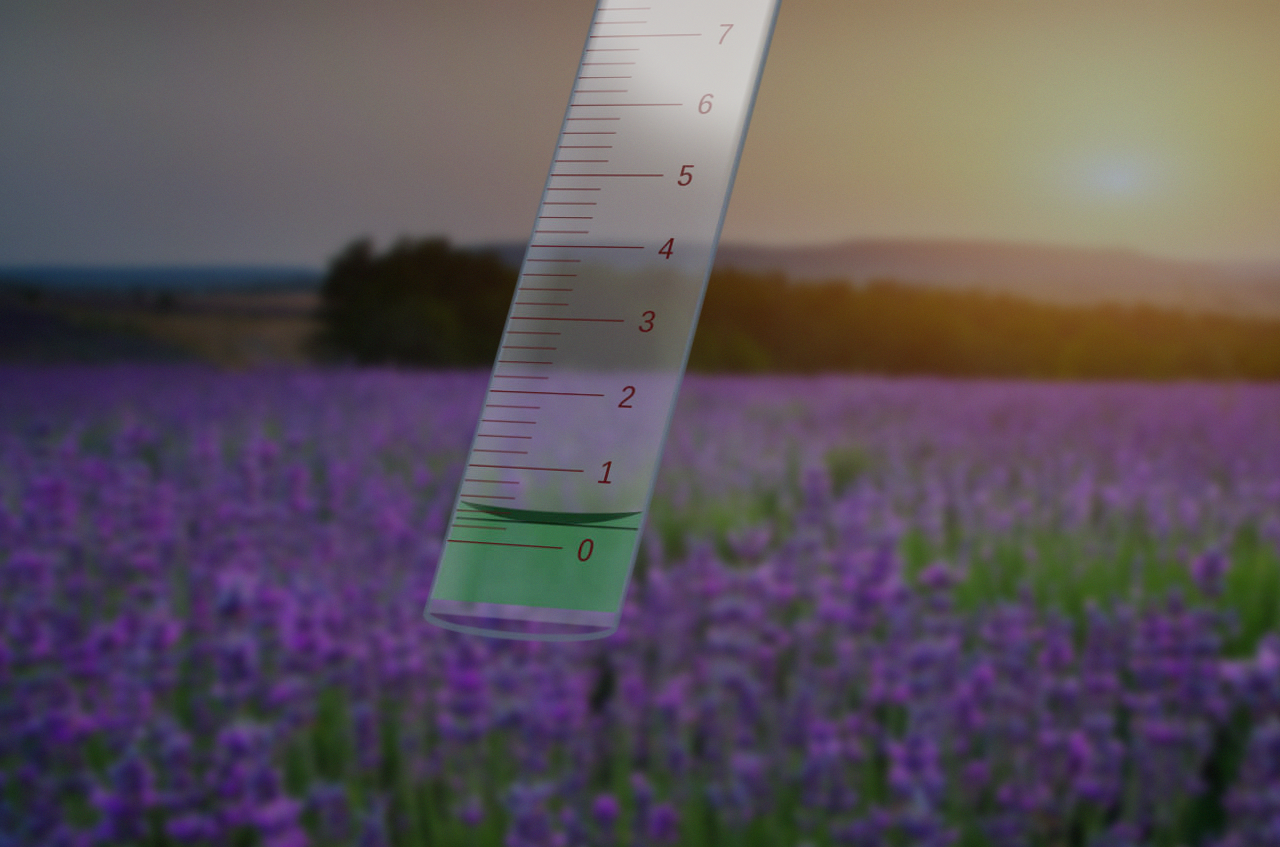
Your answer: 0.3,mL
